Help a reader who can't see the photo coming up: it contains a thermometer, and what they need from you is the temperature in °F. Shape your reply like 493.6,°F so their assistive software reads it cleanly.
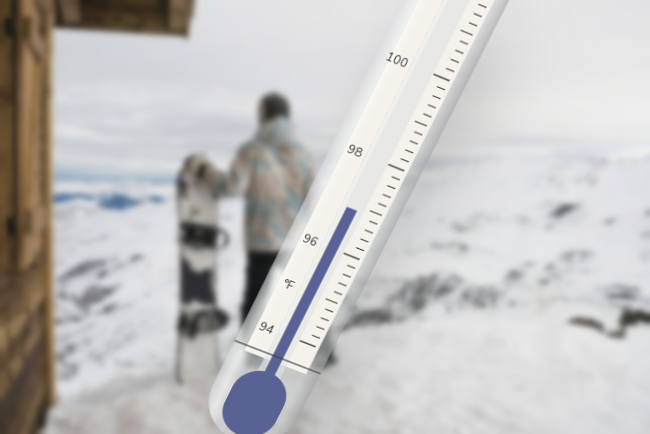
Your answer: 96.9,°F
